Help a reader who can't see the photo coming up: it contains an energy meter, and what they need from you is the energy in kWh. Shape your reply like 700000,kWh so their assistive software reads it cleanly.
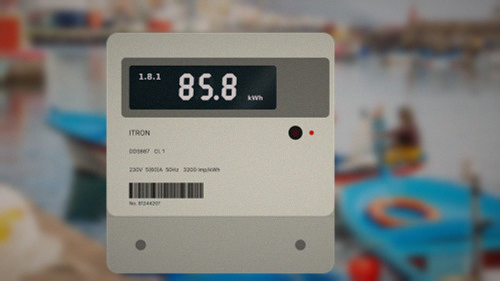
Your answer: 85.8,kWh
